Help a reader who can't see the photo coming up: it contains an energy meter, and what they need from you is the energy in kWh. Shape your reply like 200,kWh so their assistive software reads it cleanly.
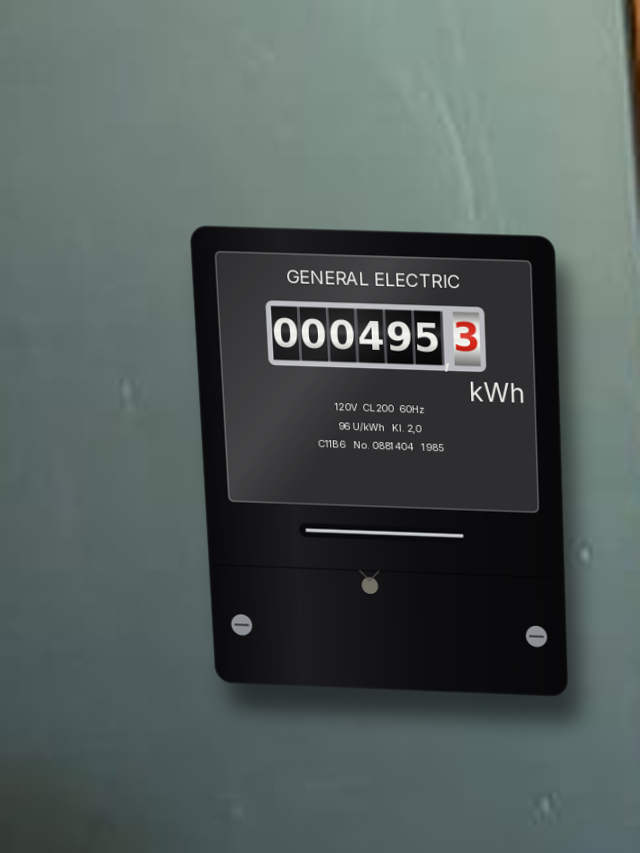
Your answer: 495.3,kWh
